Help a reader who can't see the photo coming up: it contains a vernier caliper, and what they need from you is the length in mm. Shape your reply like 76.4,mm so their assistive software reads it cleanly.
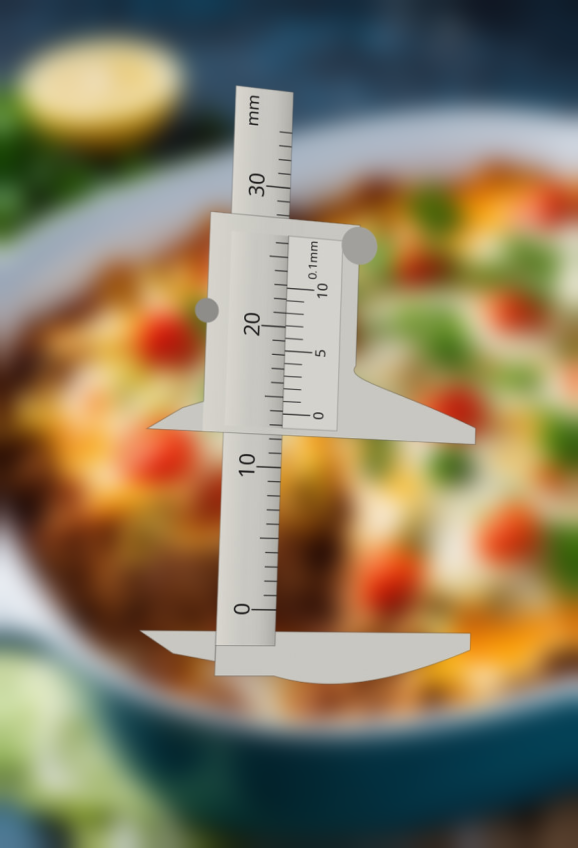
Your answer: 13.8,mm
